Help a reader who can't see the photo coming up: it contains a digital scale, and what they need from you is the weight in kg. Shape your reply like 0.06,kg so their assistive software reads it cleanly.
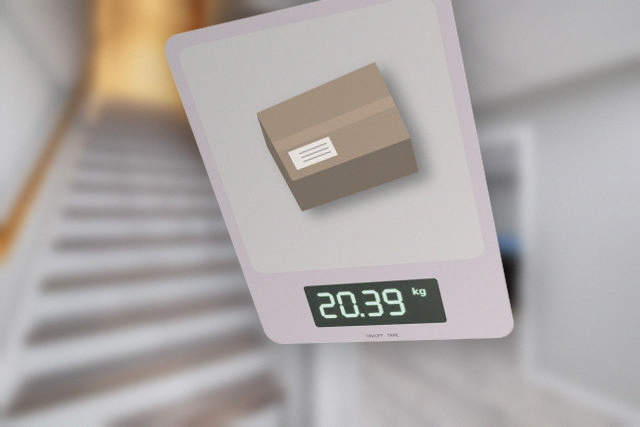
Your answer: 20.39,kg
